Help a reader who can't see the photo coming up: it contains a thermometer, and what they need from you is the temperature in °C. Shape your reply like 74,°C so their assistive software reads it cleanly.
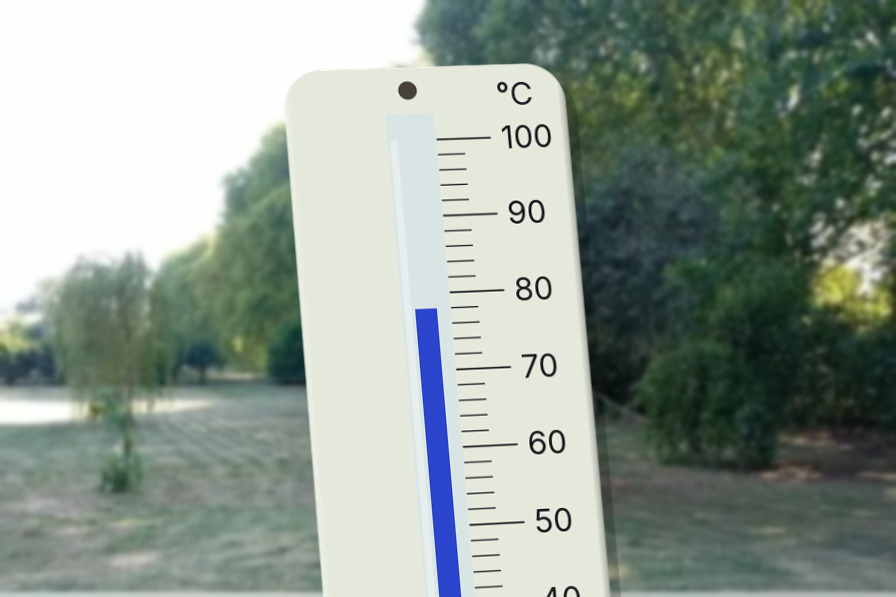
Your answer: 78,°C
